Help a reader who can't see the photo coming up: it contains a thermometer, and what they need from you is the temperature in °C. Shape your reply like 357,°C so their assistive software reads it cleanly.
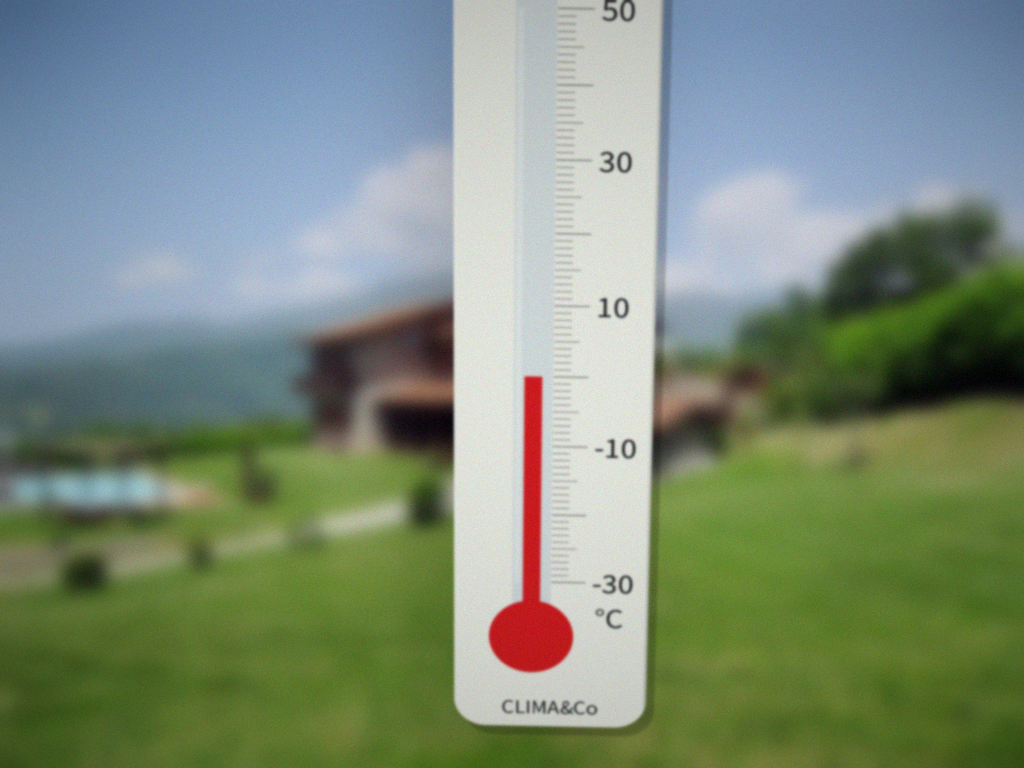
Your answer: 0,°C
